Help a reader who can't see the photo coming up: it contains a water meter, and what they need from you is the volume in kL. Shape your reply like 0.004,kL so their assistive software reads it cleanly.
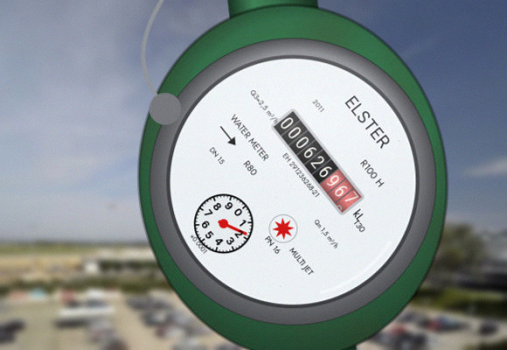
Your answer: 626.9671,kL
